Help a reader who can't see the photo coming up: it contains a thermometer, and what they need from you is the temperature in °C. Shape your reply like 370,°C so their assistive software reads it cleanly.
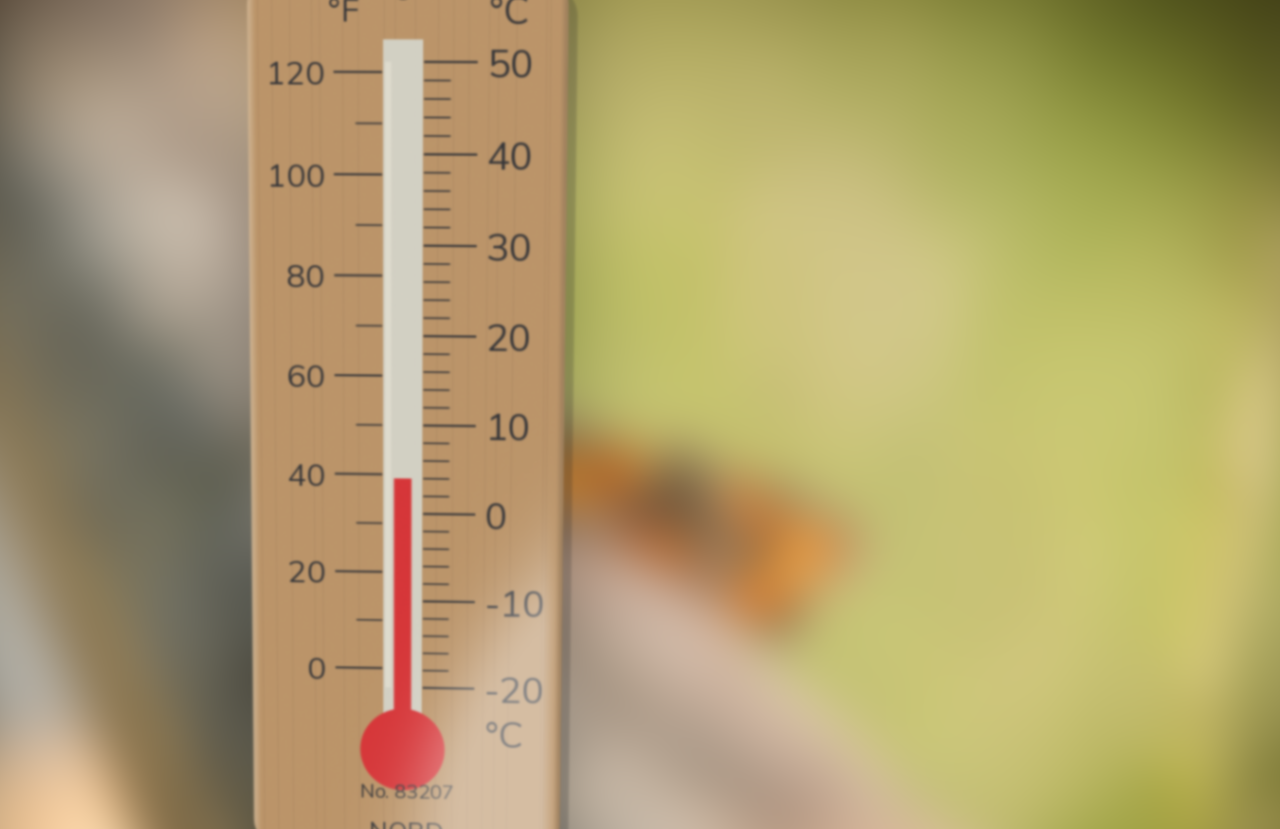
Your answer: 4,°C
